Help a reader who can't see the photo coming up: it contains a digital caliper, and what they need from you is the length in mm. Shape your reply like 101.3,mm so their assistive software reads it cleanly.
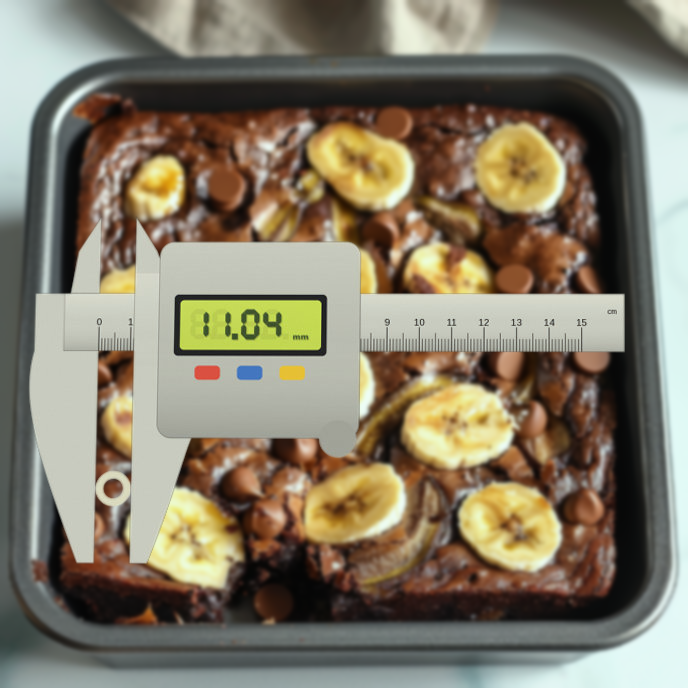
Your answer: 11.04,mm
